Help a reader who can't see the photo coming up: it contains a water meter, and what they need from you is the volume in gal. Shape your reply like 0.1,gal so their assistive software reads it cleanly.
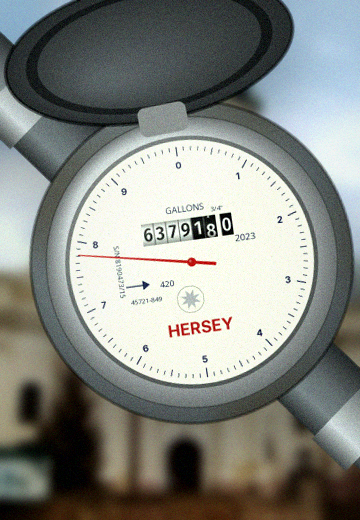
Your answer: 6379177.8,gal
